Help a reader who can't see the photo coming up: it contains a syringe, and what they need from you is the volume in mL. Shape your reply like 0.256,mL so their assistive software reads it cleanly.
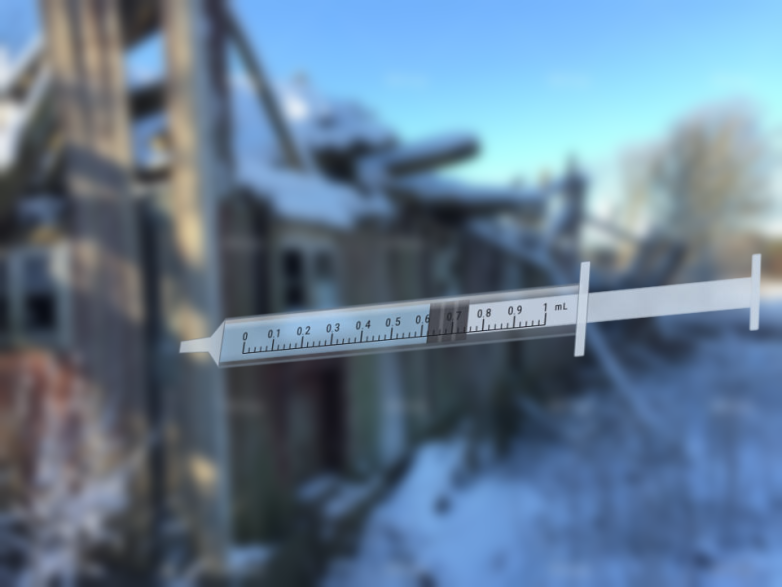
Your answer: 0.62,mL
